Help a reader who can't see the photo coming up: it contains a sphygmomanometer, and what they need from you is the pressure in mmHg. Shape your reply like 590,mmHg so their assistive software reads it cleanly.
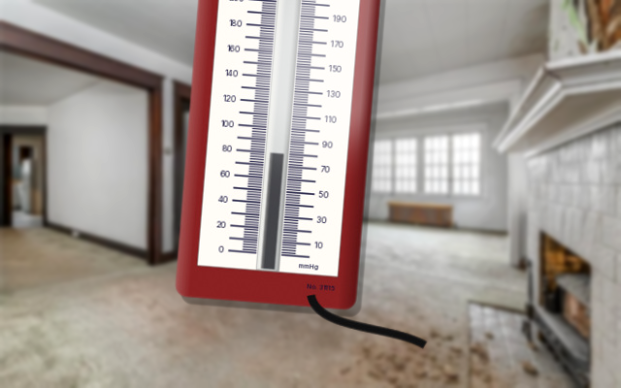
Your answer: 80,mmHg
